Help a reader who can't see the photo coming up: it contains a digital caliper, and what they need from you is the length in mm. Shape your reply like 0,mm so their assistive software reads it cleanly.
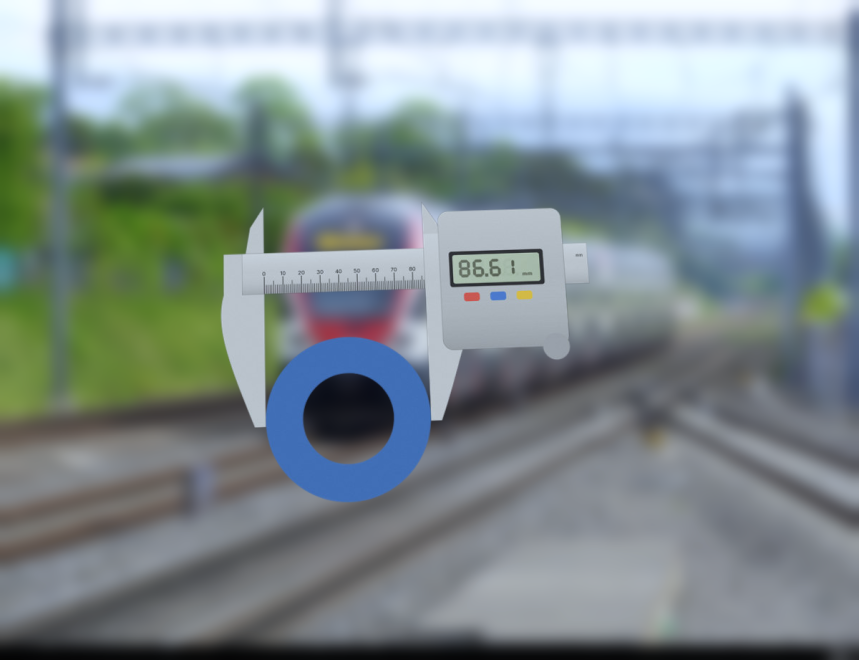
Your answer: 86.61,mm
